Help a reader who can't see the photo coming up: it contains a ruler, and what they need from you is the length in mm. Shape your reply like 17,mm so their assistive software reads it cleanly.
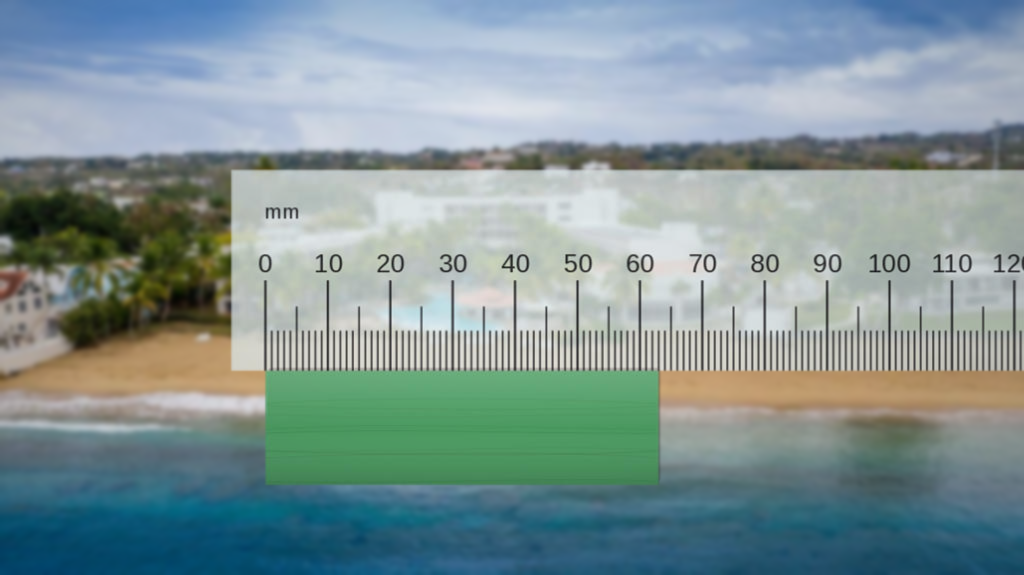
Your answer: 63,mm
